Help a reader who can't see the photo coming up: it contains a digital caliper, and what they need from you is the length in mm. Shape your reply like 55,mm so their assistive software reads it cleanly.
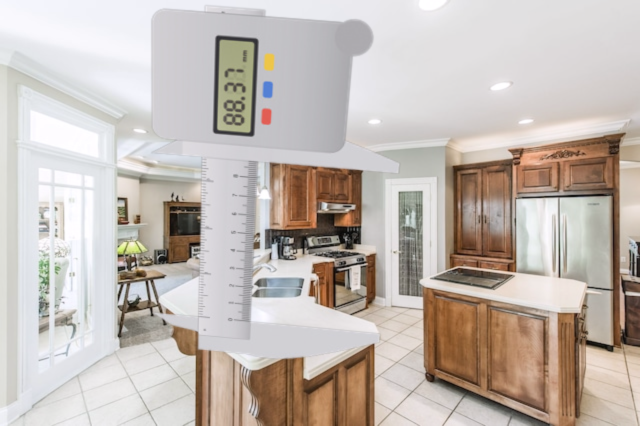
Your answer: 88.37,mm
